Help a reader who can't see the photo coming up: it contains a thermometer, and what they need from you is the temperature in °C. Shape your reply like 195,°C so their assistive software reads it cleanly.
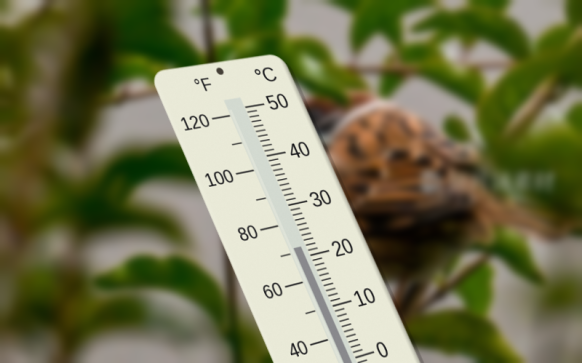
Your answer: 22,°C
